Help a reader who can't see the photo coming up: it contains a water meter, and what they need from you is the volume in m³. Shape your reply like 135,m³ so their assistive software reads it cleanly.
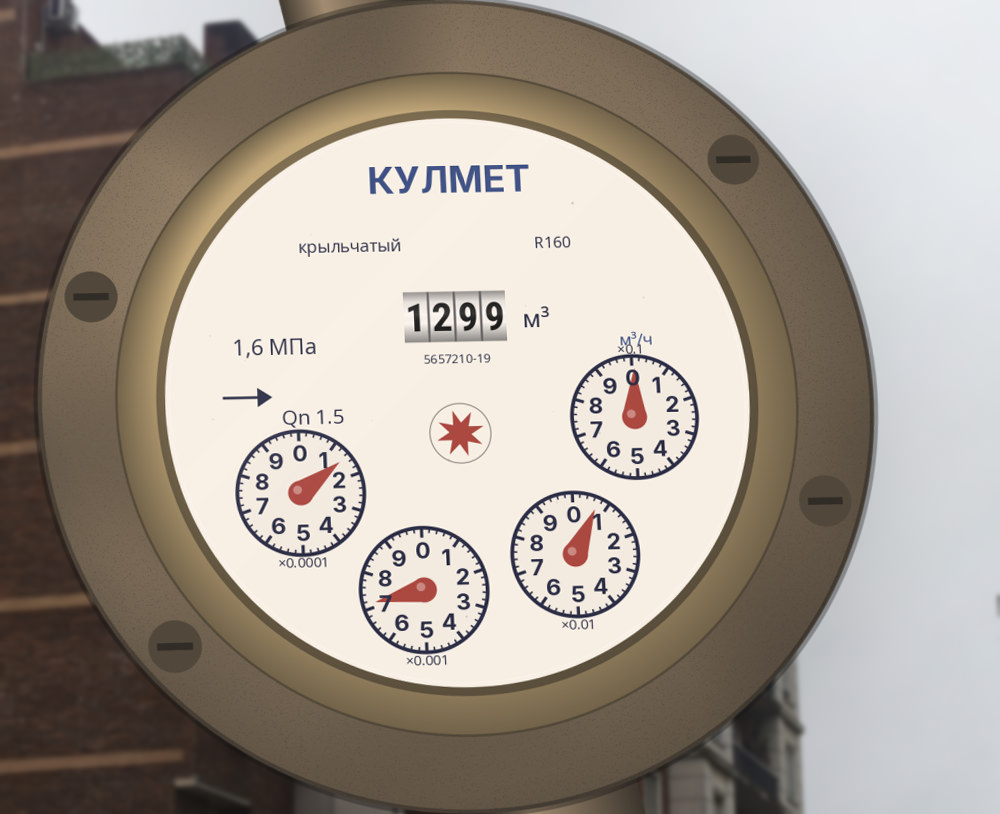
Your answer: 1299.0071,m³
